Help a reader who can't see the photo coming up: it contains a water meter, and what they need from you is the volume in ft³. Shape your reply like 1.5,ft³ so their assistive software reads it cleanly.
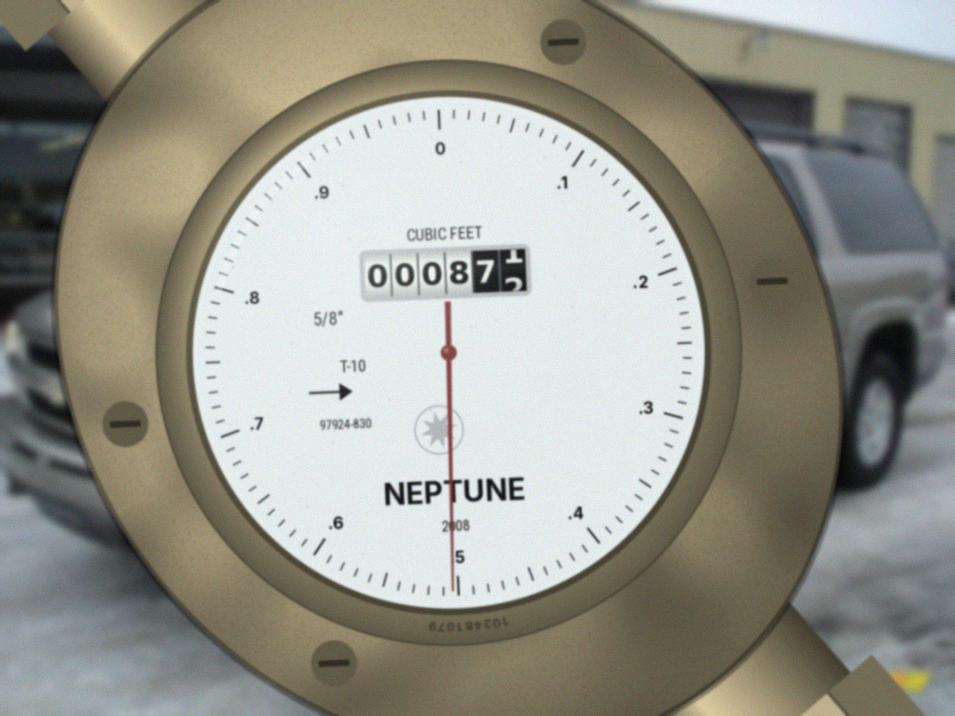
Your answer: 871.50,ft³
